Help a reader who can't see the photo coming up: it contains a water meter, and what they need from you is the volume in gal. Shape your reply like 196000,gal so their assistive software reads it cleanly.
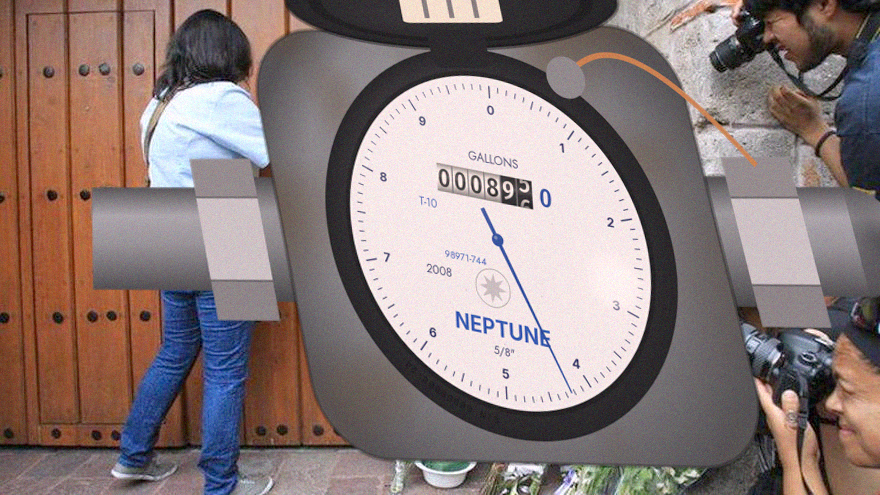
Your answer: 8954.2,gal
